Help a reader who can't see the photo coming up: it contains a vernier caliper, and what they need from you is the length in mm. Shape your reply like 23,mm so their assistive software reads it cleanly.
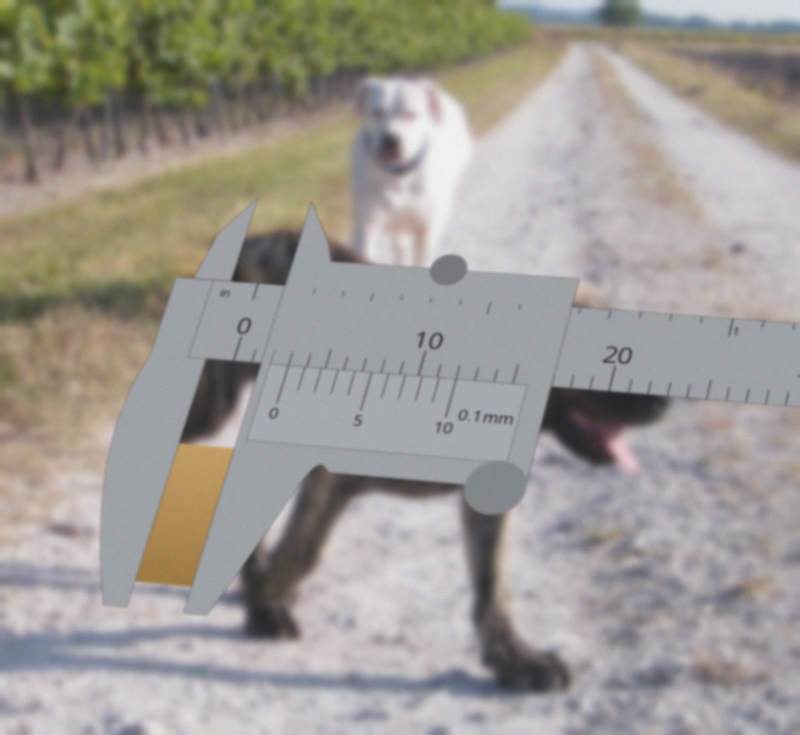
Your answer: 3.0,mm
